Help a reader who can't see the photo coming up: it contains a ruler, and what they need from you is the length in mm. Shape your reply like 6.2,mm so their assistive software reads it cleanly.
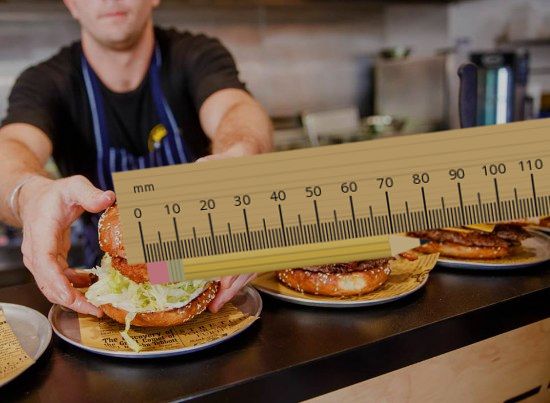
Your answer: 80,mm
